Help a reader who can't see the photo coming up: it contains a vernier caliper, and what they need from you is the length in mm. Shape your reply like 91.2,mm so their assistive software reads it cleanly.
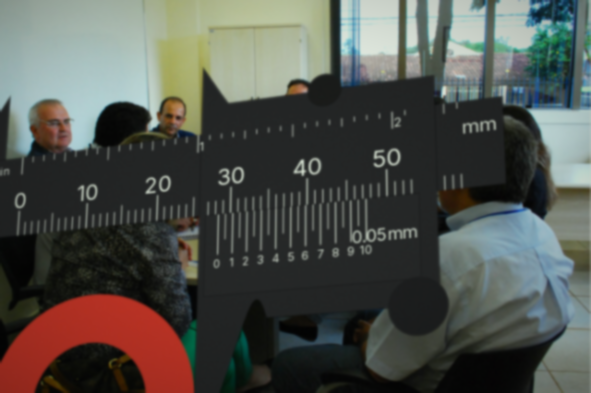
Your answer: 28.4,mm
